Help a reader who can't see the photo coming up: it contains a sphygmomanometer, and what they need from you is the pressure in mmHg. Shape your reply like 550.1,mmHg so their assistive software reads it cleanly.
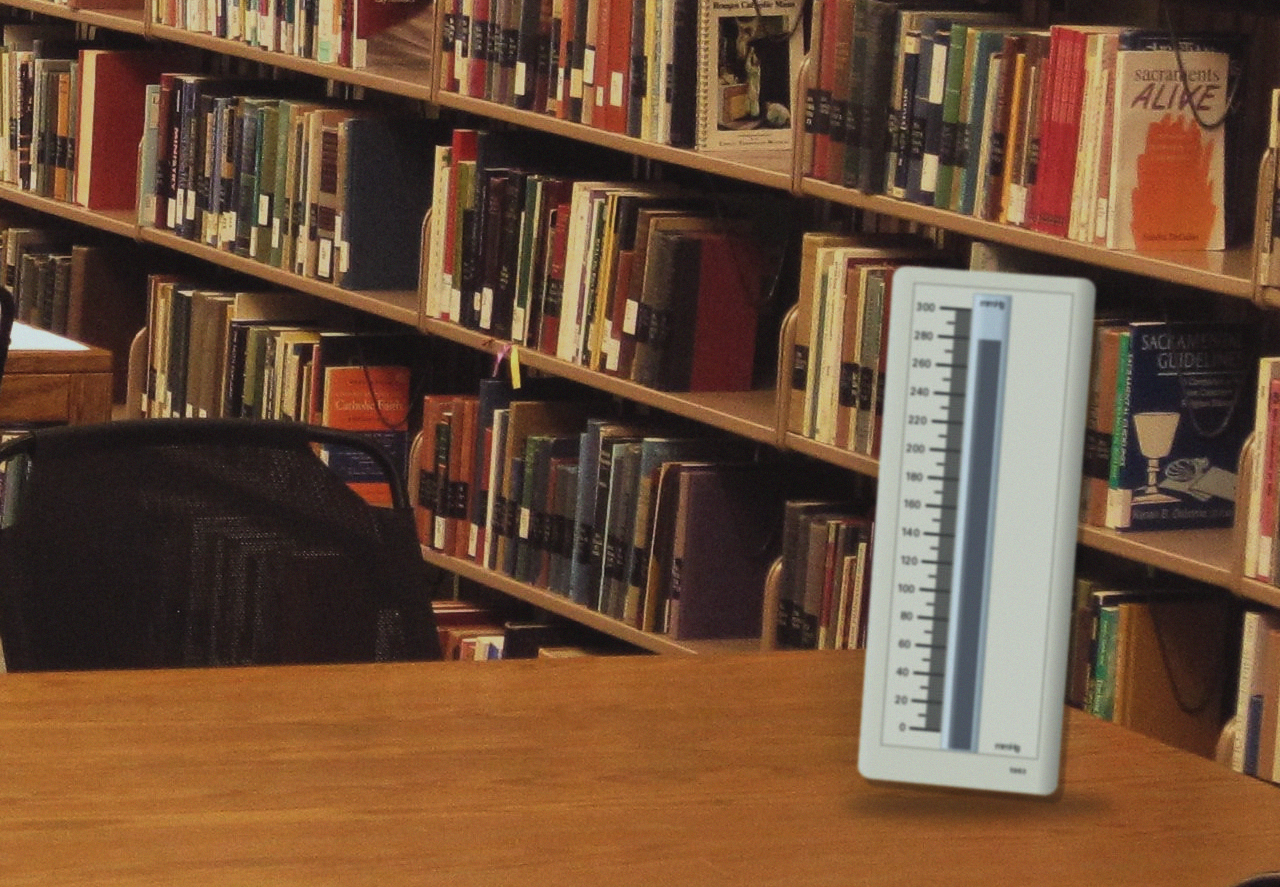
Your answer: 280,mmHg
